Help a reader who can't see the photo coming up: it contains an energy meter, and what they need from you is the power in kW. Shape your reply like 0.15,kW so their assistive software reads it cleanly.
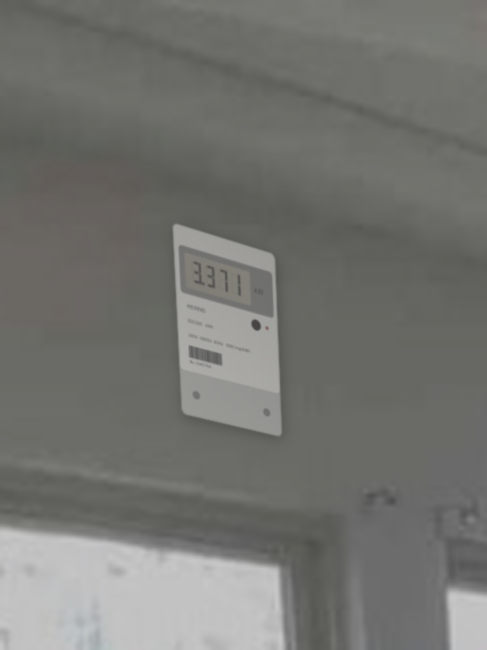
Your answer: 3.371,kW
